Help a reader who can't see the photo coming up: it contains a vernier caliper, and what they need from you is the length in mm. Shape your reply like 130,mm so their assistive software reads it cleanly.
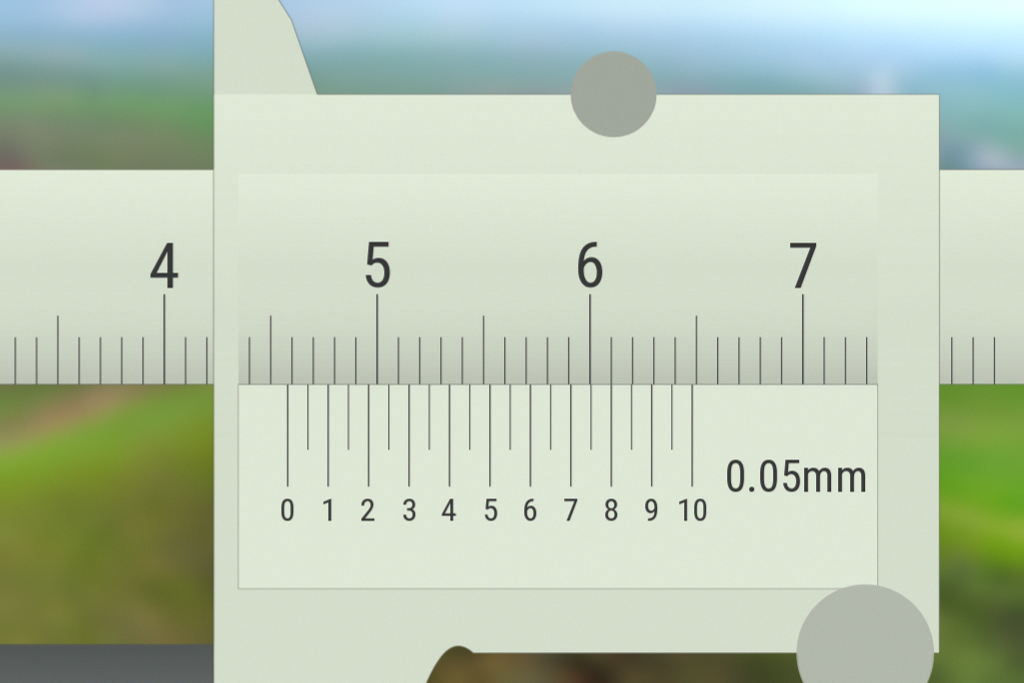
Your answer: 45.8,mm
